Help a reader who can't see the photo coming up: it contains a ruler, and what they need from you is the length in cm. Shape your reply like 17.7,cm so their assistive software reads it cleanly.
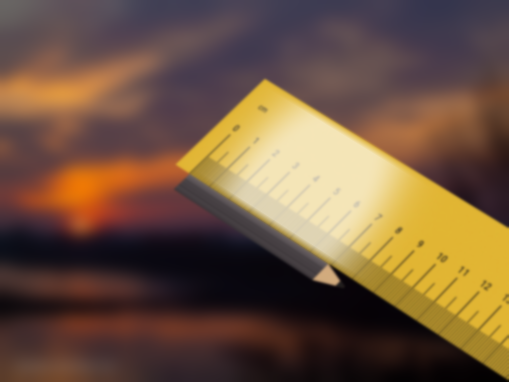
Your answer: 8,cm
